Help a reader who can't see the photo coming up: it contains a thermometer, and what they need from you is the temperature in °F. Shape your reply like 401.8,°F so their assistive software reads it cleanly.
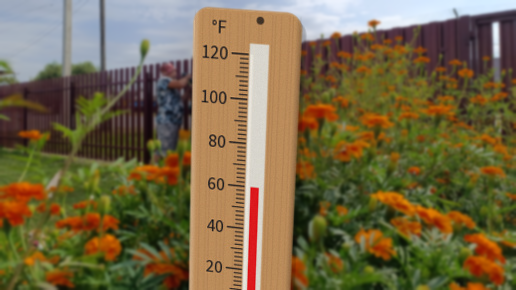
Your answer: 60,°F
